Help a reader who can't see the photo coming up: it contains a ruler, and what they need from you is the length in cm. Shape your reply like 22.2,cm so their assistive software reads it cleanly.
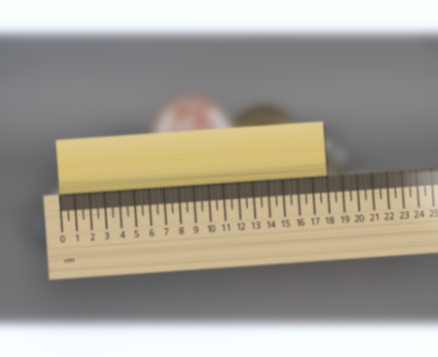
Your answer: 18,cm
